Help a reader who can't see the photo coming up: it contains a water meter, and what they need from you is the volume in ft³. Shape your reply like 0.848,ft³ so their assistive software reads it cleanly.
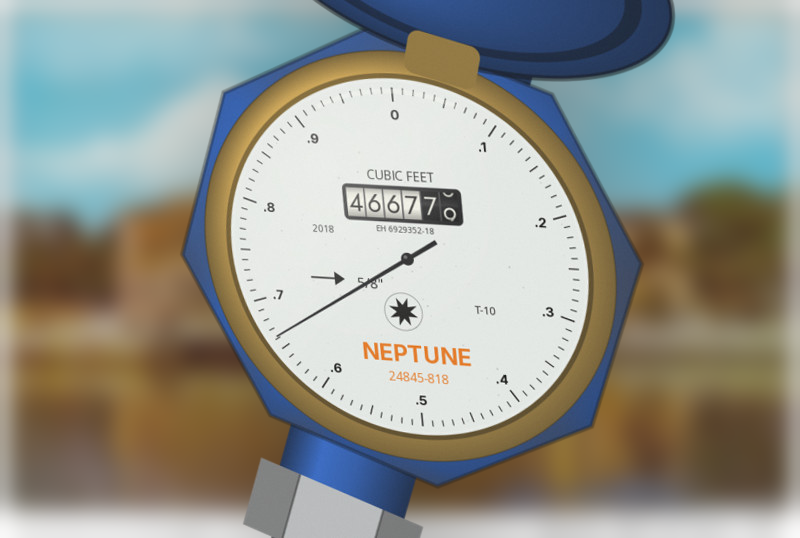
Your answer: 466778.66,ft³
